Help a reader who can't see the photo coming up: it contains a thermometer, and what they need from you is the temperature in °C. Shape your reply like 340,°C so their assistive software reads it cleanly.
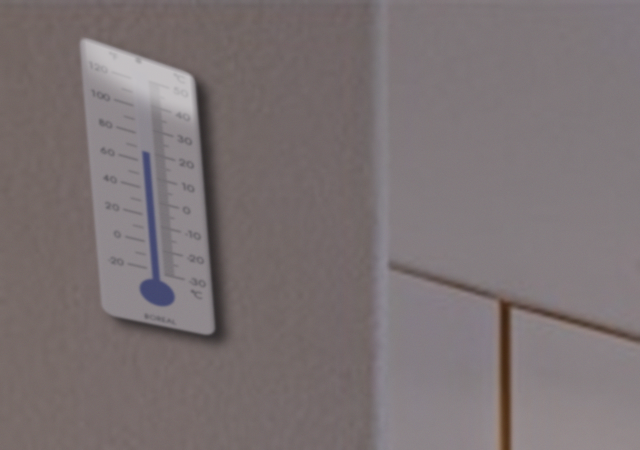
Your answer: 20,°C
